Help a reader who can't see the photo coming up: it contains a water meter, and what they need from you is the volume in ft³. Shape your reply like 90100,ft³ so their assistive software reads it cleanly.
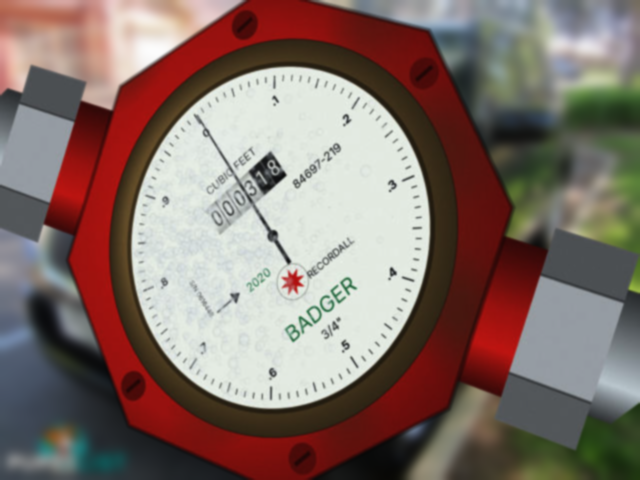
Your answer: 318.00,ft³
